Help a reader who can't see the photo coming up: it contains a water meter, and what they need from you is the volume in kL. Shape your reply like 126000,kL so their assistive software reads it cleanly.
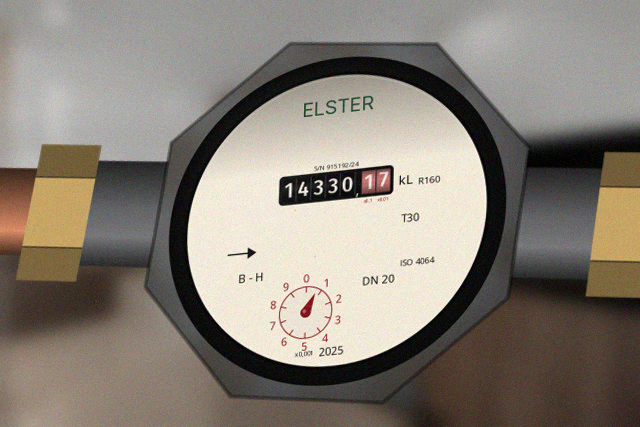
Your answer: 14330.170,kL
